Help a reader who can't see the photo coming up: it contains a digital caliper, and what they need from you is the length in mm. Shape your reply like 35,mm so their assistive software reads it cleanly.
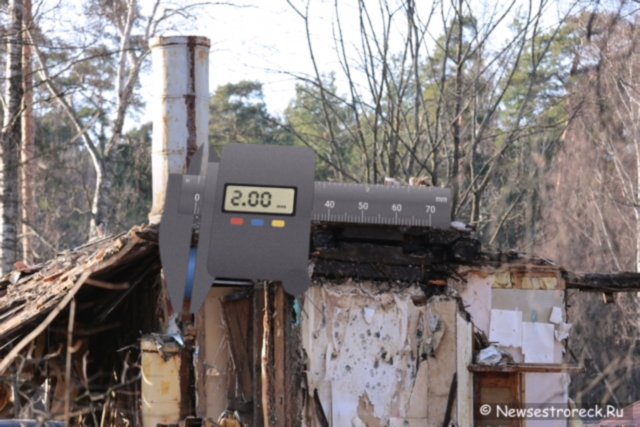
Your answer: 2.00,mm
